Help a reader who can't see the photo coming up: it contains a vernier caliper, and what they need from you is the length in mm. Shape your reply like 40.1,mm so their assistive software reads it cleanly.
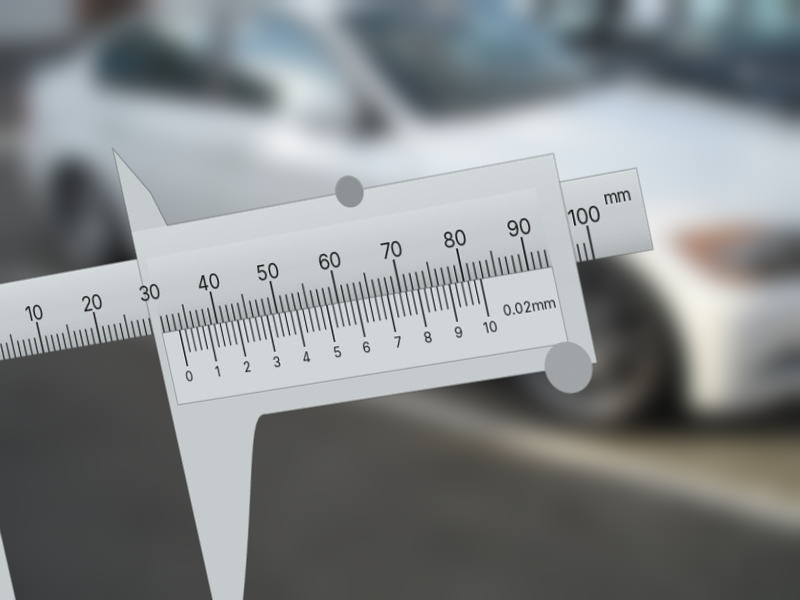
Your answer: 33.6,mm
